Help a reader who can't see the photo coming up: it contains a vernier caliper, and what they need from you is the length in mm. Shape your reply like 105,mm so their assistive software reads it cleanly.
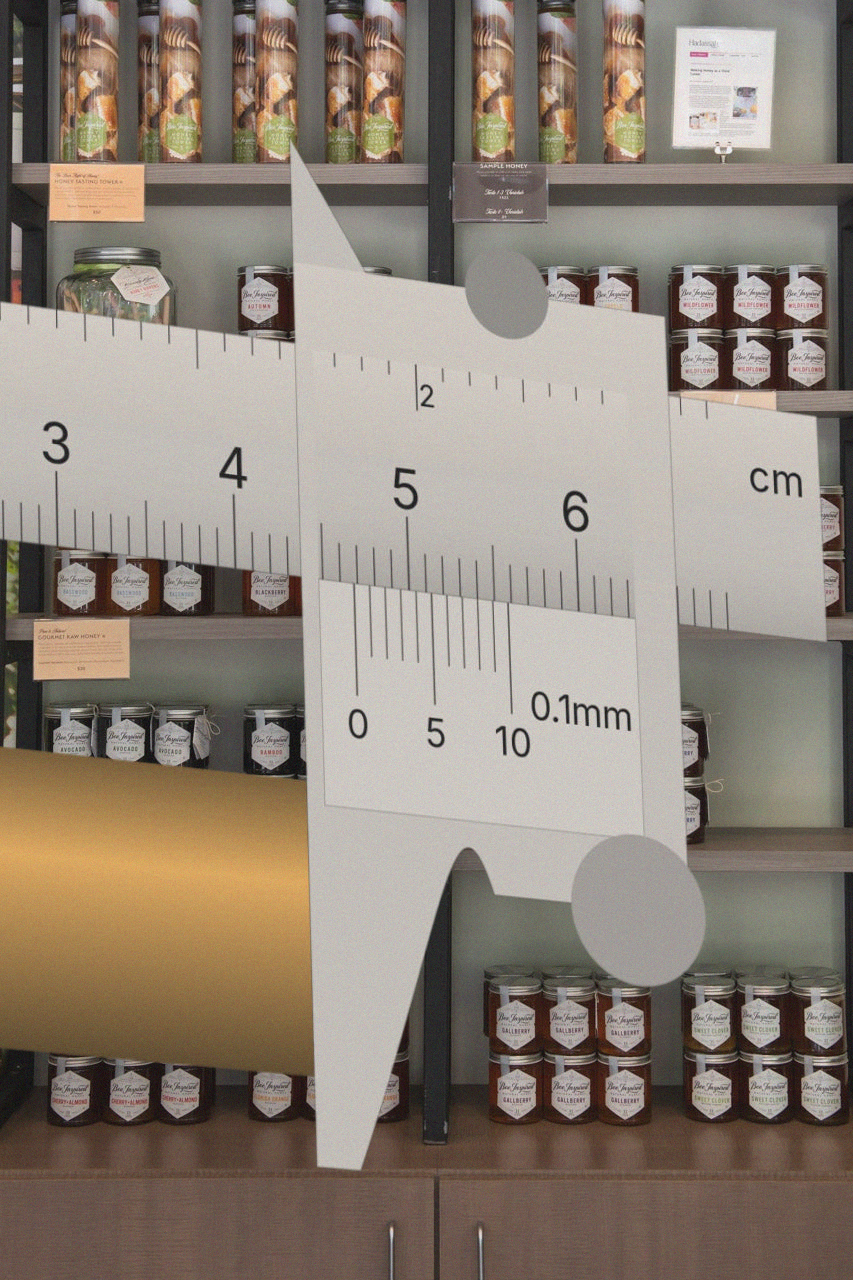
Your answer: 46.8,mm
